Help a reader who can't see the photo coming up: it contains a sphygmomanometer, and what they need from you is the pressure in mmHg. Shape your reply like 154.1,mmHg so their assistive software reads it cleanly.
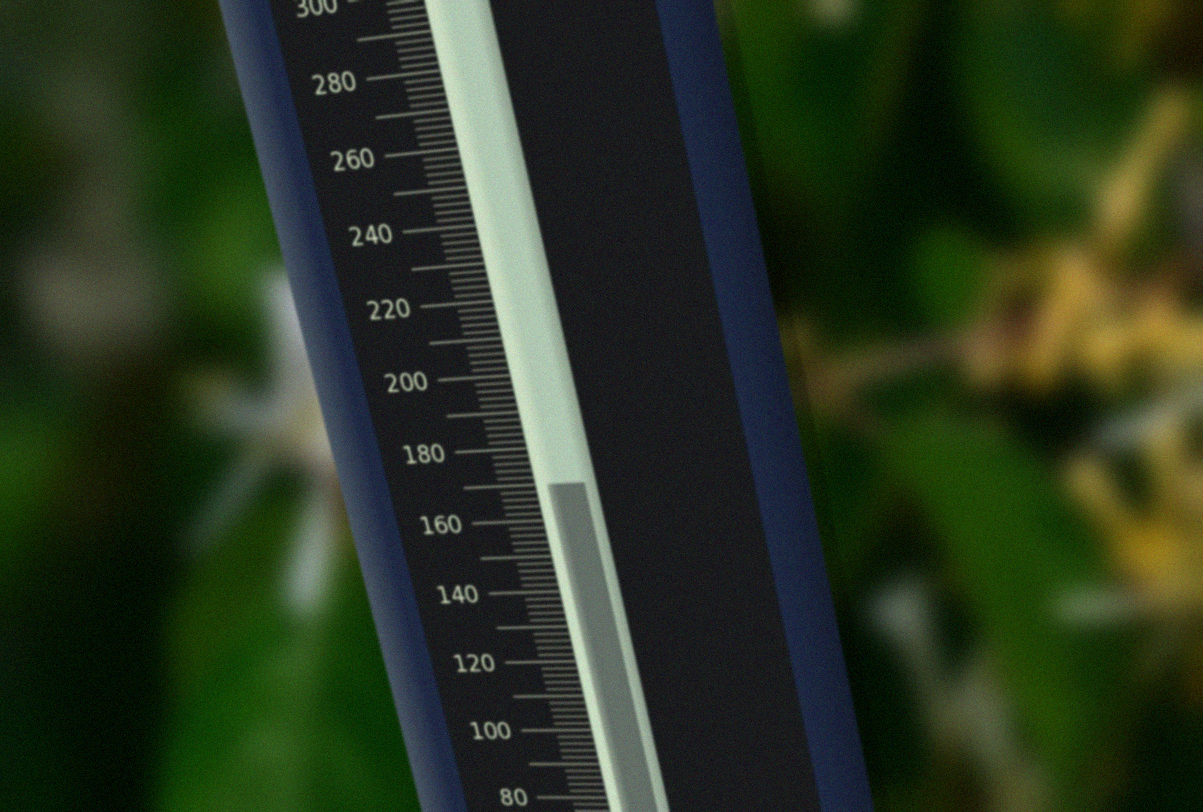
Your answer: 170,mmHg
